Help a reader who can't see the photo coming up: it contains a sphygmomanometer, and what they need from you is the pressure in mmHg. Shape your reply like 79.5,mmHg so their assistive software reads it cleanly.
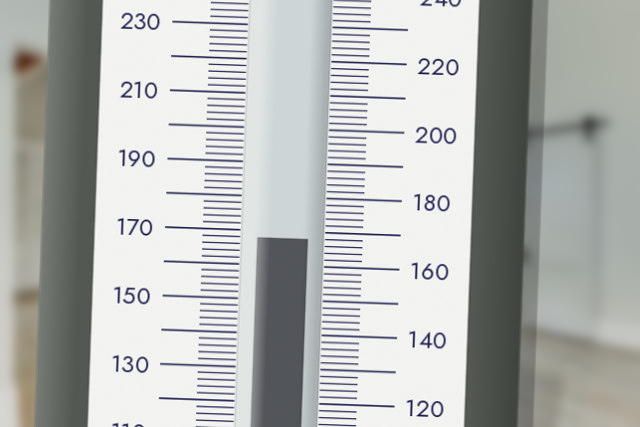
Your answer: 168,mmHg
